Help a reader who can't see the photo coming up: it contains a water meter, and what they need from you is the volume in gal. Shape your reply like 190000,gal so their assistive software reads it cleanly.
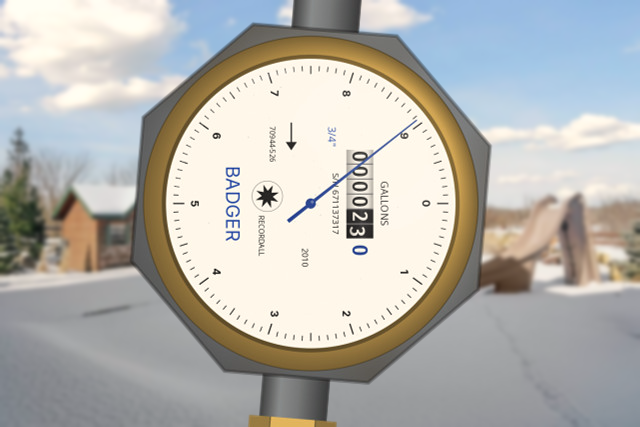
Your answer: 228.9,gal
